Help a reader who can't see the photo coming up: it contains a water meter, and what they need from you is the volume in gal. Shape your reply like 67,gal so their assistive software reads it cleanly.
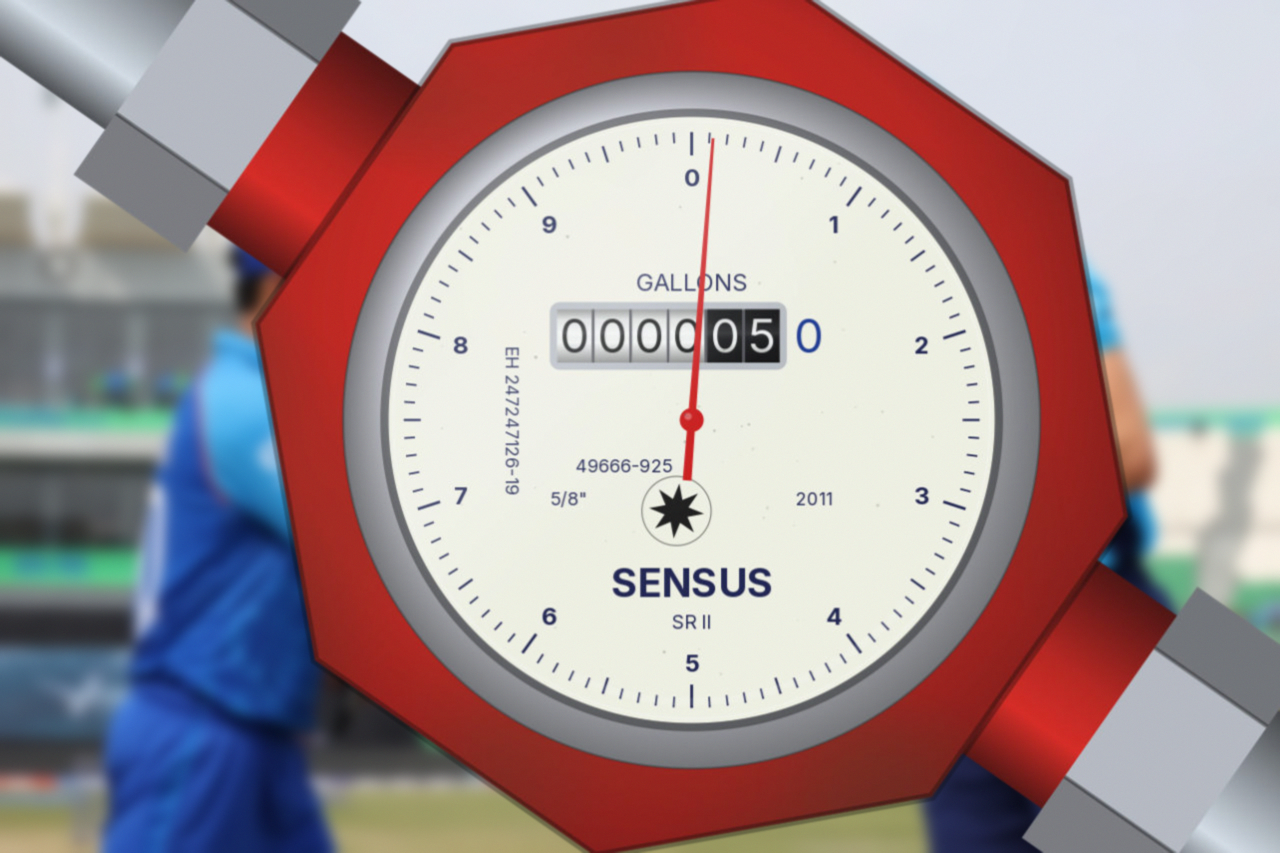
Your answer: 50.1,gal
